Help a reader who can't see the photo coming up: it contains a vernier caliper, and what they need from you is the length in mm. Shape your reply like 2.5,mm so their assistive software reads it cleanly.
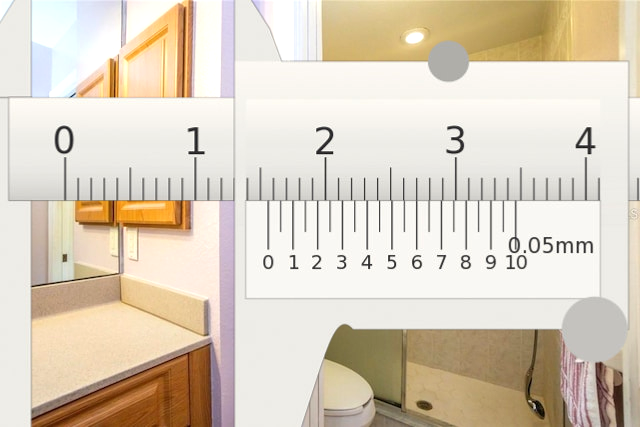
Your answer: 15.6,mm
